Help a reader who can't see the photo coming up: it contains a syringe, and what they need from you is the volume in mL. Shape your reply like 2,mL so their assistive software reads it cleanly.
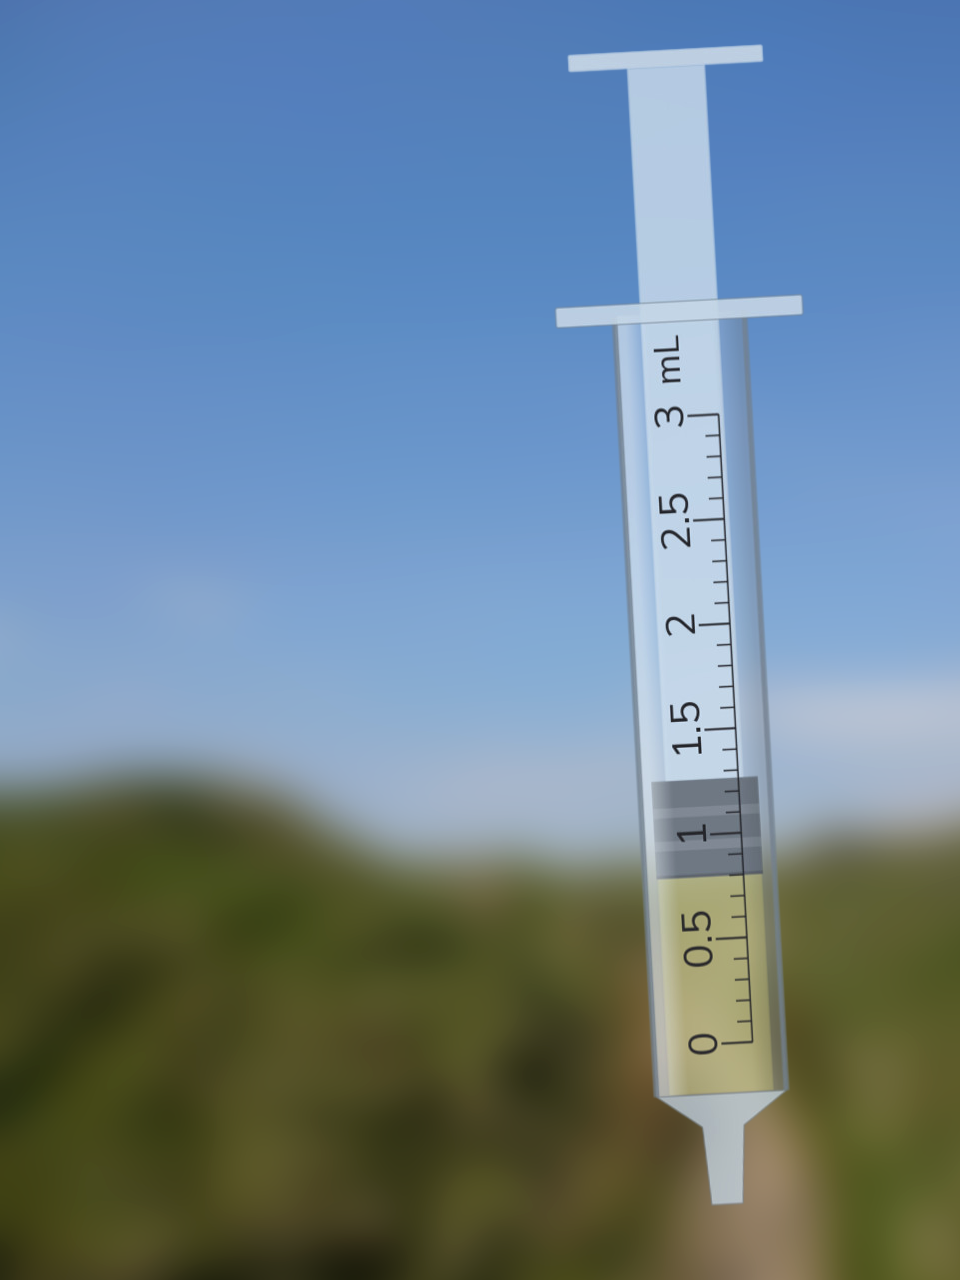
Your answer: 0.8,mL
